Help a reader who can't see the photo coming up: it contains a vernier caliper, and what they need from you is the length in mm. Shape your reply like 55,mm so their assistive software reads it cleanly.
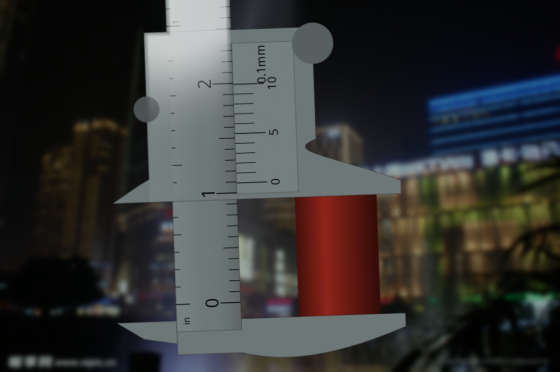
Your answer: 10.9,mm
